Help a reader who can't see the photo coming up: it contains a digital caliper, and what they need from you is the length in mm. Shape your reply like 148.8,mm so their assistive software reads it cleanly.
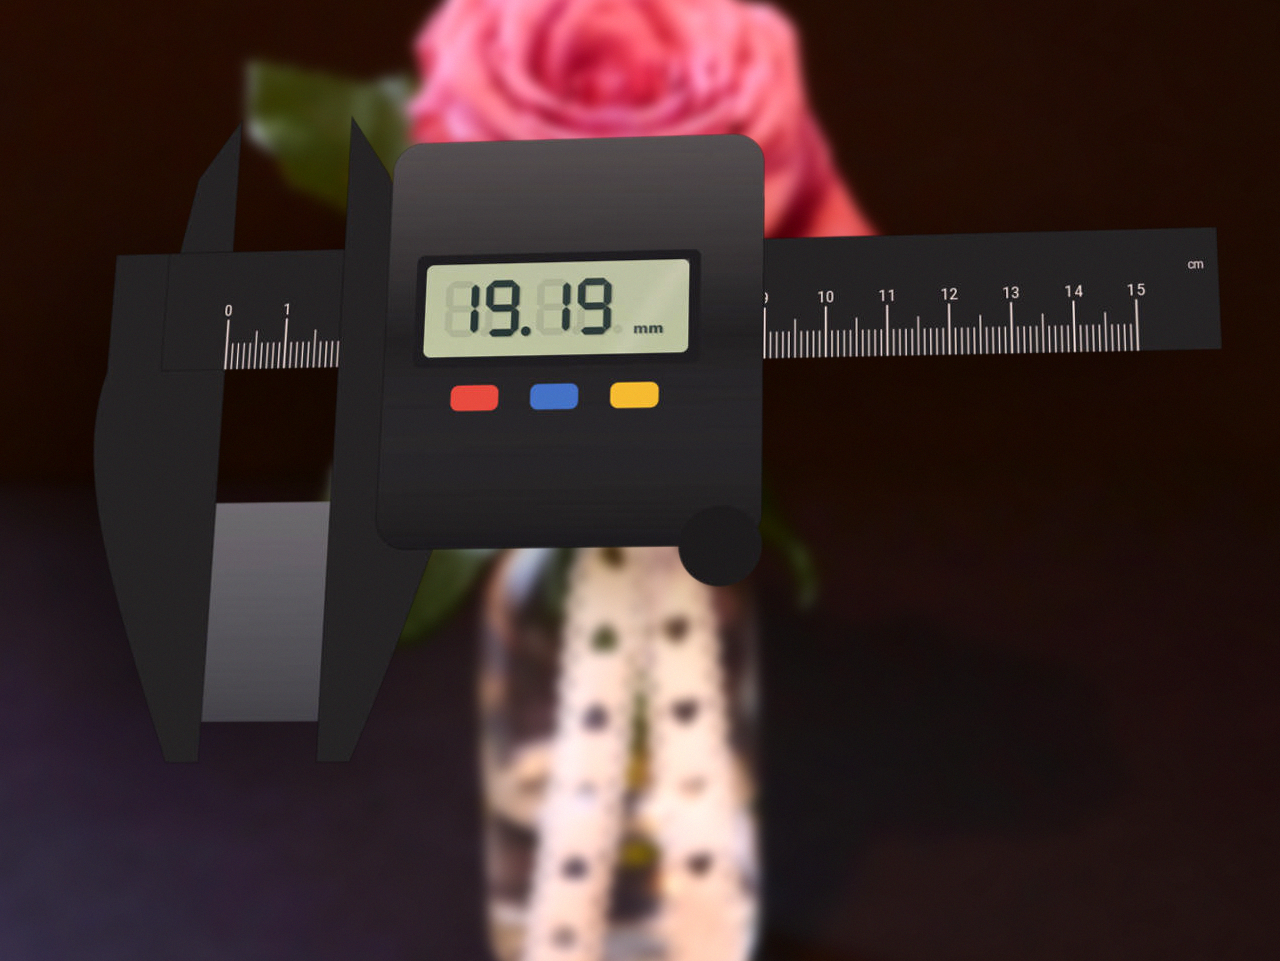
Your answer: 19.19,mm
